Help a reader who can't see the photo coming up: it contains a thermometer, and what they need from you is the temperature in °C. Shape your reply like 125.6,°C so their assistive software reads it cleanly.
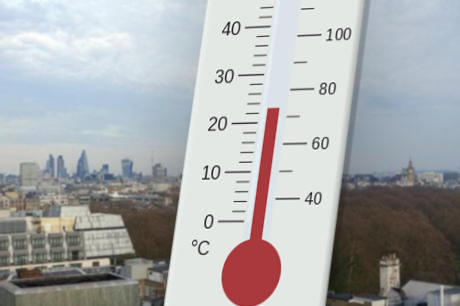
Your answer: 23,°C
